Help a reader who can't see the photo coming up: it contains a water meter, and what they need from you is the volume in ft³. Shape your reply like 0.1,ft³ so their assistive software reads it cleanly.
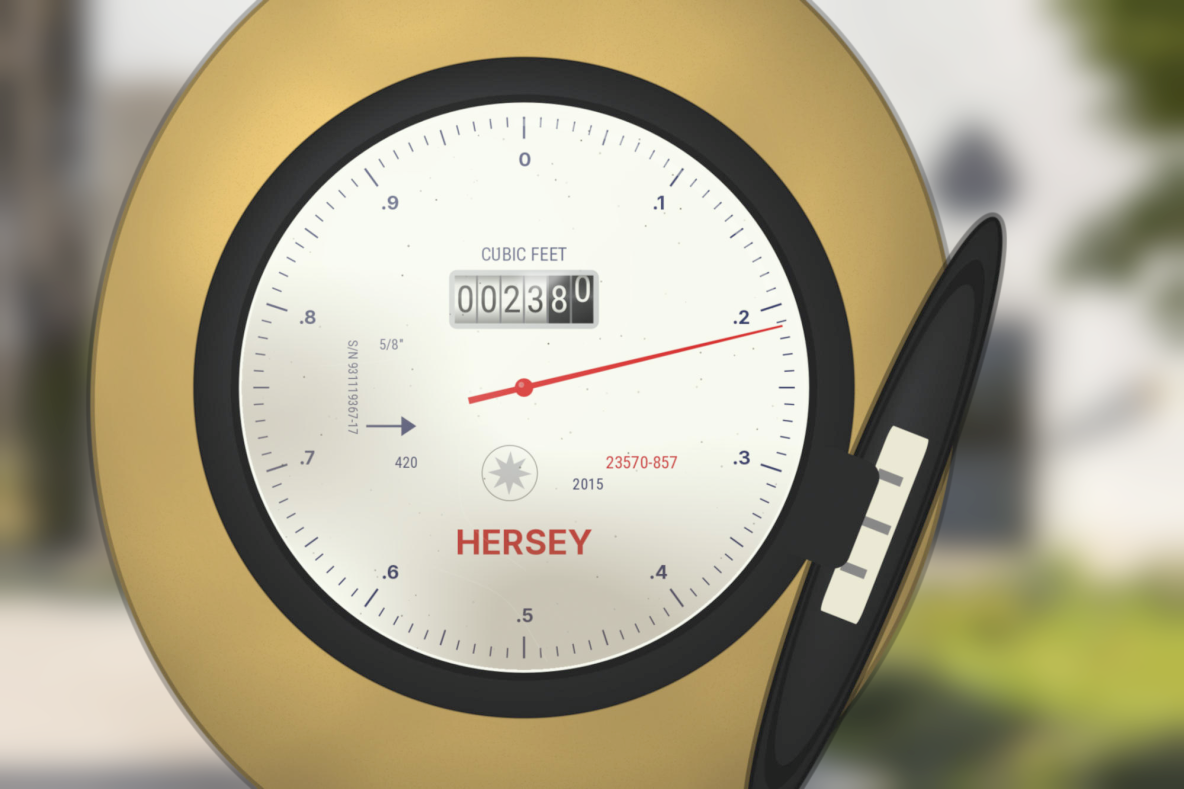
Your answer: 2380.21,ft³
